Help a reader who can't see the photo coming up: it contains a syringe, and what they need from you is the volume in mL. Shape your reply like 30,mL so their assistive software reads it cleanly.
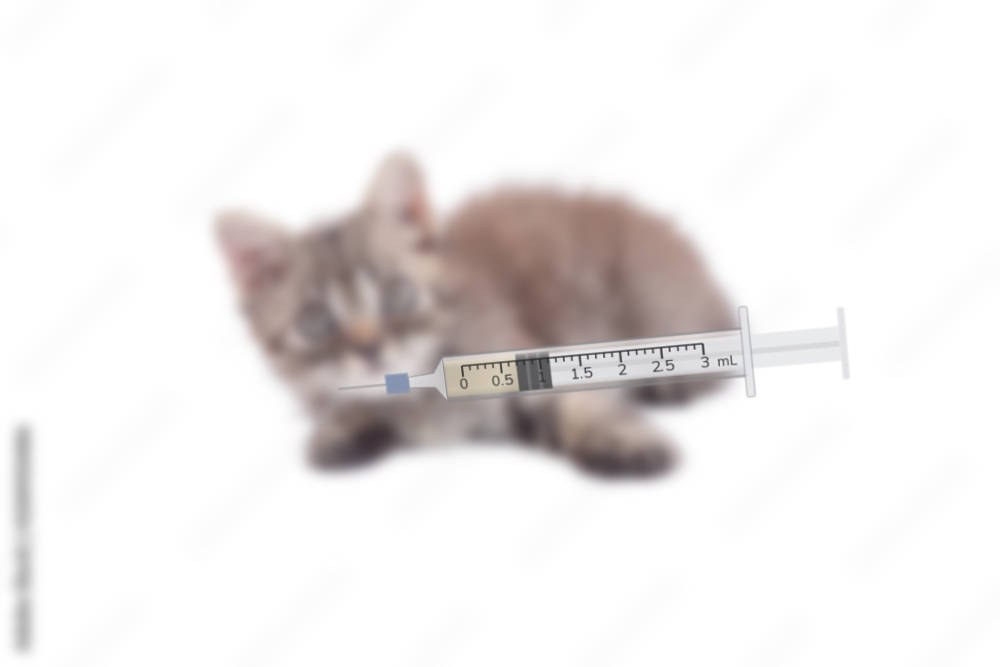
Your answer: 0.7,mL
